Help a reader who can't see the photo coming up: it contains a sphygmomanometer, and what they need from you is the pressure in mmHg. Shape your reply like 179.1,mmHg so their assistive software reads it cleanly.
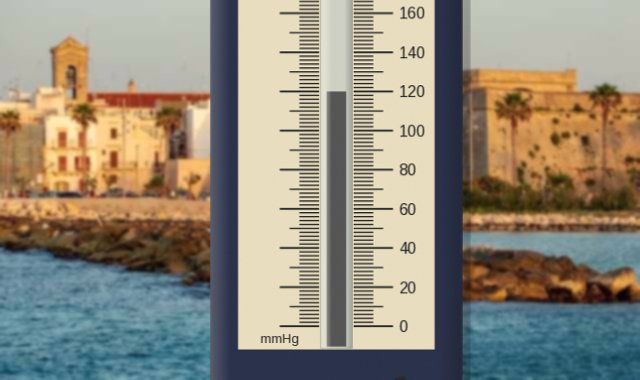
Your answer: 120,mmHg
